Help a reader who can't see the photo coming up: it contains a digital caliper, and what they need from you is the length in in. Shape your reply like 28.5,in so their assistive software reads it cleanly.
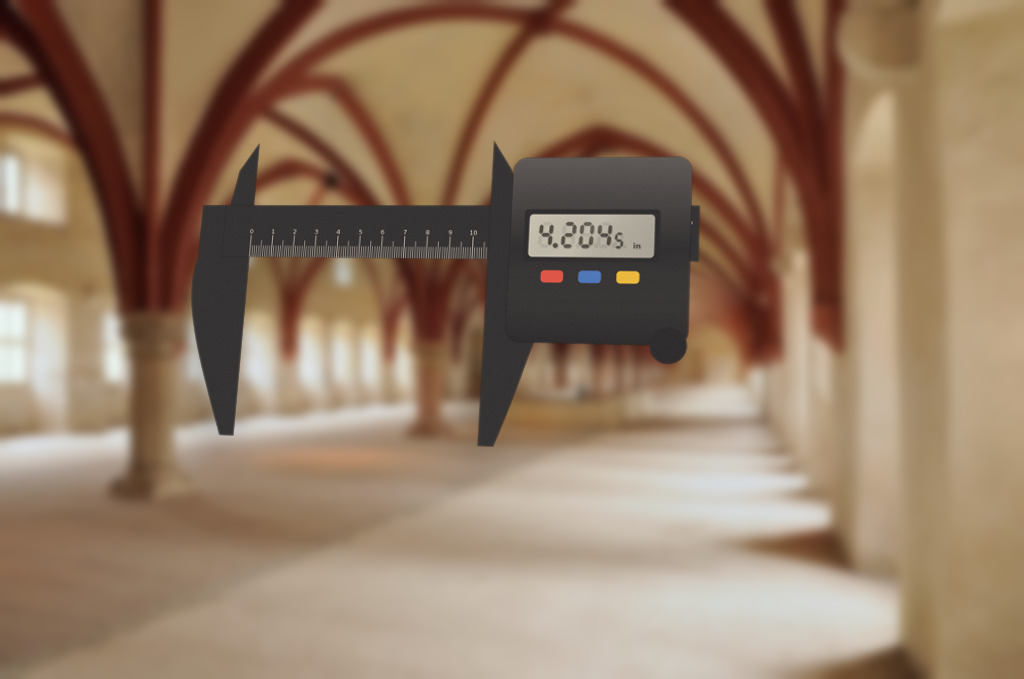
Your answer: 4.2045,in
